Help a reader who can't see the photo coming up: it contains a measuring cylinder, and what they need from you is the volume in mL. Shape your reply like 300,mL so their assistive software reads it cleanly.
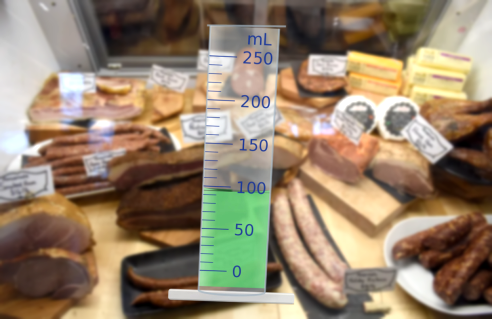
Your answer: 95,mL
